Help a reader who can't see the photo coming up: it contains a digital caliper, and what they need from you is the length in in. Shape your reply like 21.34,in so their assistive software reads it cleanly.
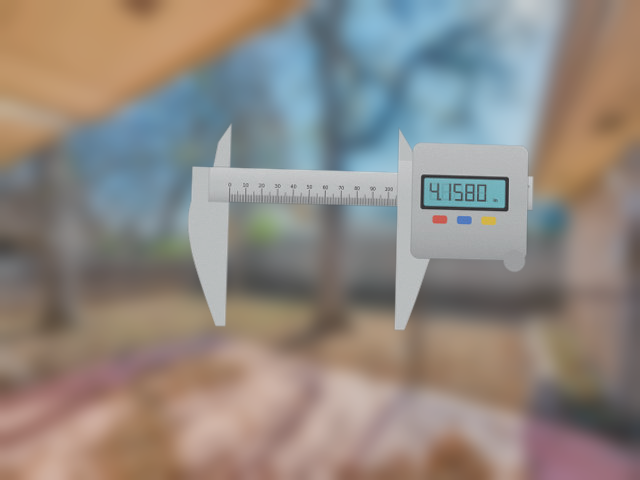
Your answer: 4.1580,in
